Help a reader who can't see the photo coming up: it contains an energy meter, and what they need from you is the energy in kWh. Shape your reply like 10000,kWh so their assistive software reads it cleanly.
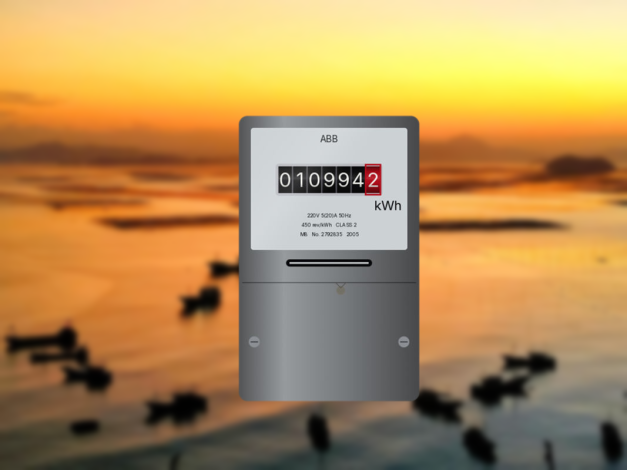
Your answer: 10994.2,kWh
